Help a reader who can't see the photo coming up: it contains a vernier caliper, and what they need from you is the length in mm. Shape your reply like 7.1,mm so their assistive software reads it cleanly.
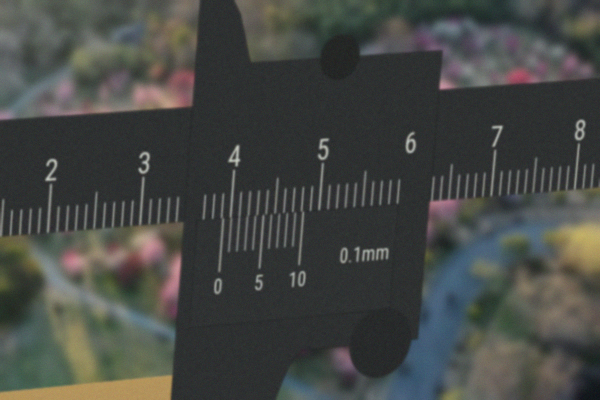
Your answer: 39.2,mm
